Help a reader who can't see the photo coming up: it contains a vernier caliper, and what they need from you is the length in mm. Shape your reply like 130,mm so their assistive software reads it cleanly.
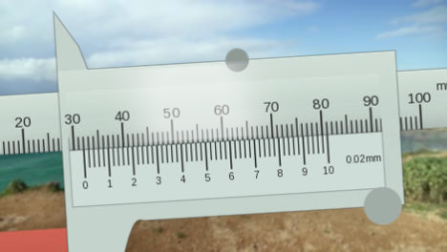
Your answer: 32.0,mm
